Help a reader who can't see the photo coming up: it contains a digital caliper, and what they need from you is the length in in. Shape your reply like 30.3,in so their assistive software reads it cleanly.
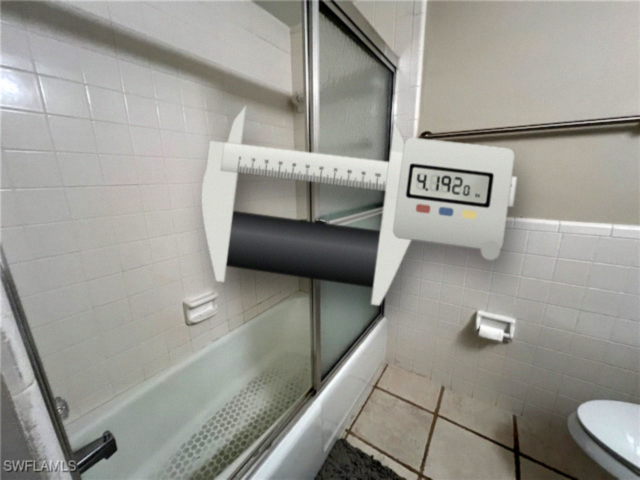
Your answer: 4.1920,in
